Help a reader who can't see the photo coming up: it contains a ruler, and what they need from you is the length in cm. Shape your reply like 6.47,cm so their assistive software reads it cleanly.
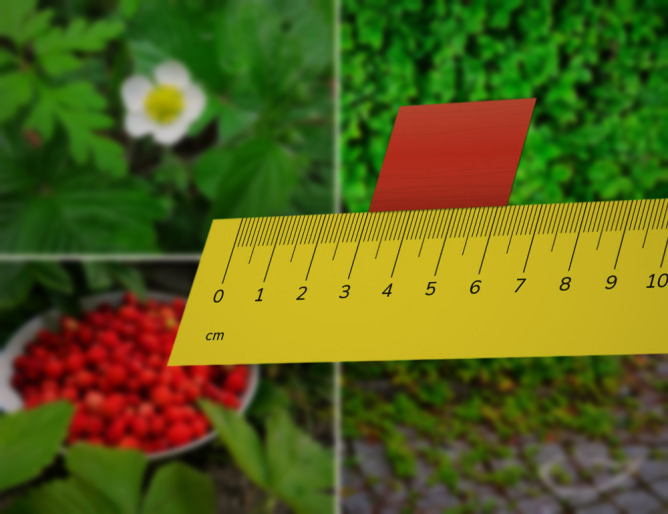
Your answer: 3.2,cm
